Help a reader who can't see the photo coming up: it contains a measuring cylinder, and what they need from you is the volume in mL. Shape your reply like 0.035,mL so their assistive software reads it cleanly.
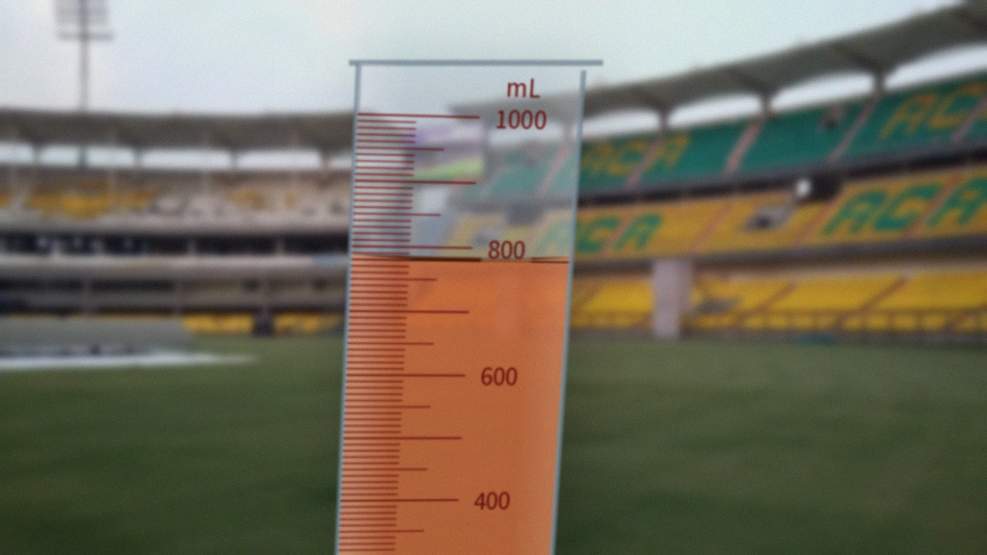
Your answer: 780,mL
